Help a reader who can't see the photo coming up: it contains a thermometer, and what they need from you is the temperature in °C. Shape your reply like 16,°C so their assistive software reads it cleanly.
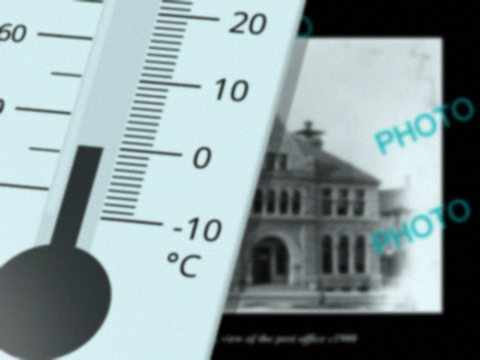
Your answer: 0,°C
